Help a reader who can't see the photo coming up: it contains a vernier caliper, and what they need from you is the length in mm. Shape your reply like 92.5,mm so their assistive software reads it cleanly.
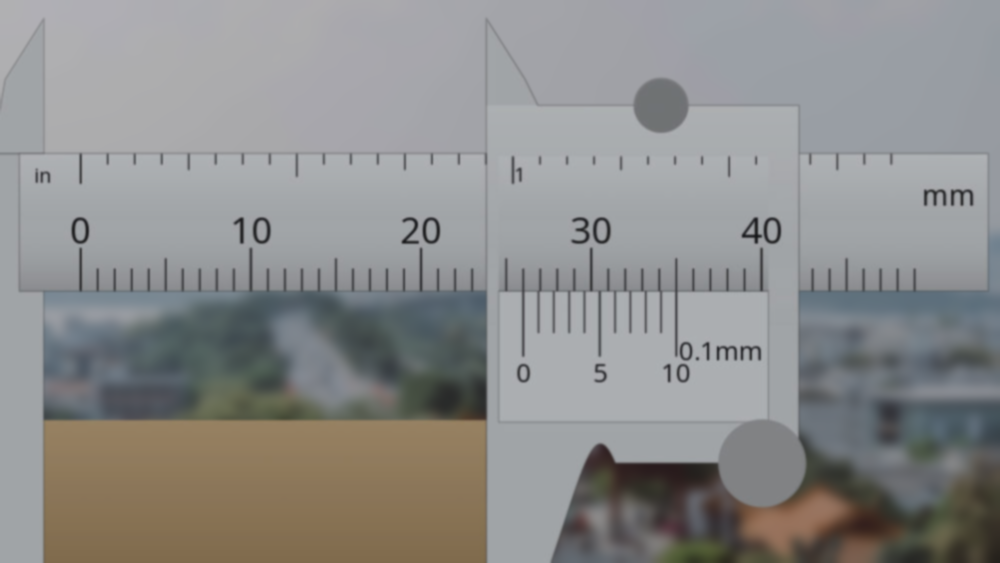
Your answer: 26.0,mm
